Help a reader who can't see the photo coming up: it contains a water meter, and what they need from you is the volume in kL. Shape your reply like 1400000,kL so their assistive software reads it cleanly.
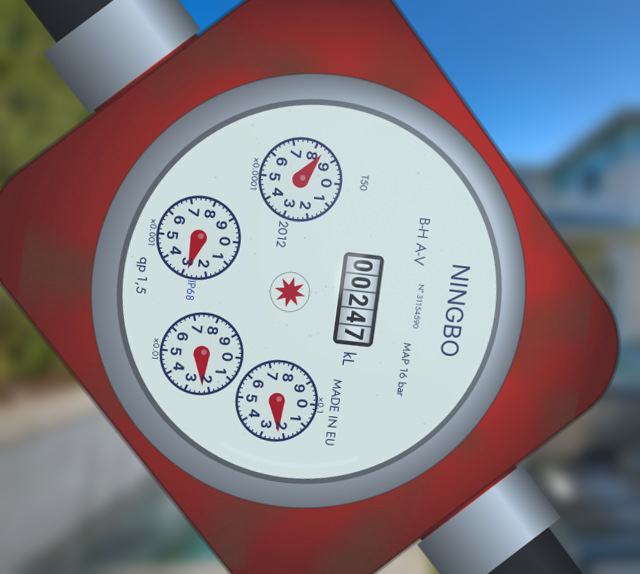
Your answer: 247.2228,kL
